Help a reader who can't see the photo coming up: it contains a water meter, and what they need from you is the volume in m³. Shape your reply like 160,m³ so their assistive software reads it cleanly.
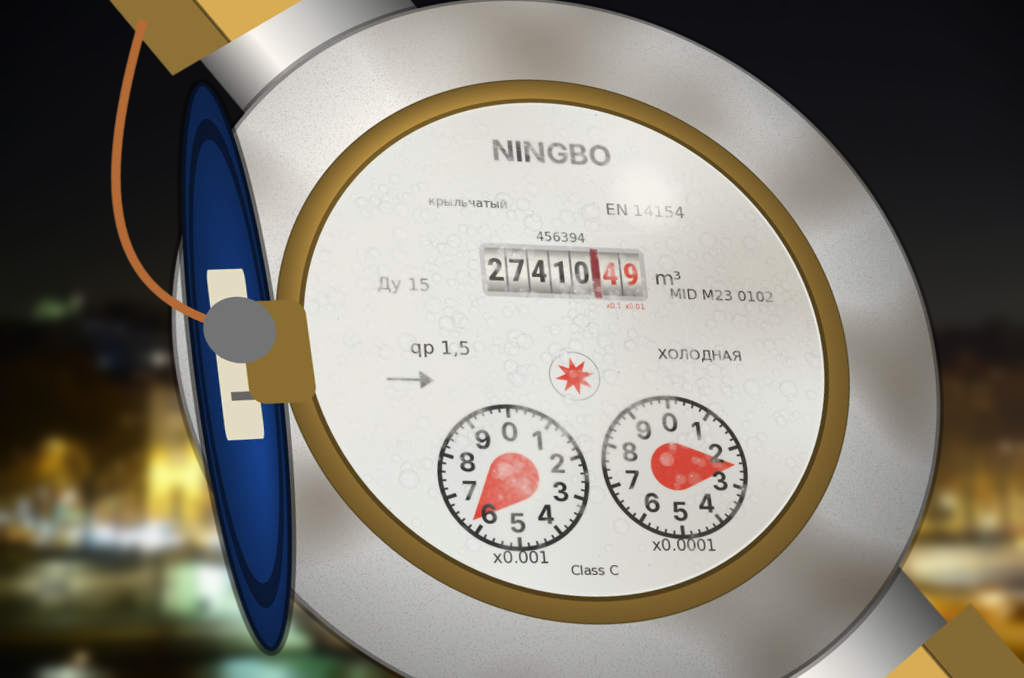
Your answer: 27410.4962,m³
